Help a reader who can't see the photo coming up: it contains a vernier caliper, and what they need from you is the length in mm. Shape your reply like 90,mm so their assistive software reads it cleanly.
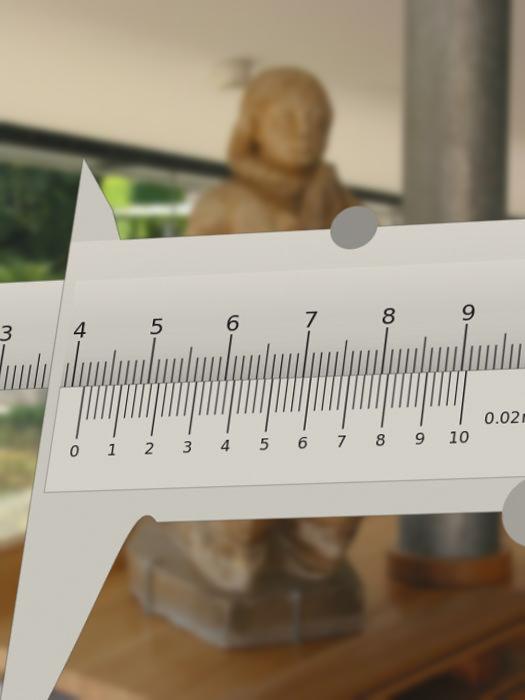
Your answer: 41.6,mm
